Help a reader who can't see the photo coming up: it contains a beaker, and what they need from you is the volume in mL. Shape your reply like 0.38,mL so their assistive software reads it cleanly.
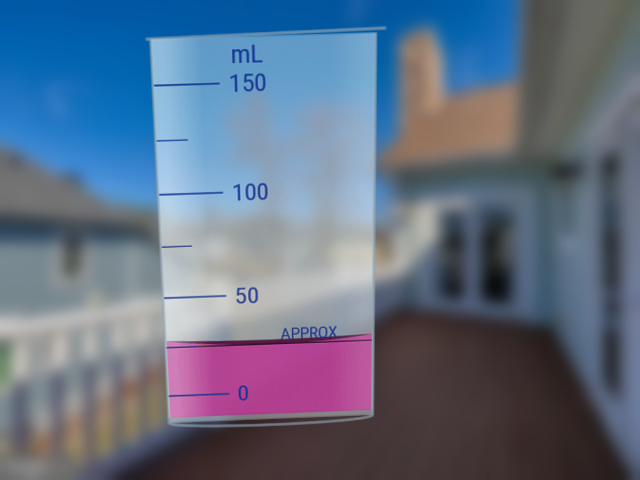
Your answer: 25,mL
